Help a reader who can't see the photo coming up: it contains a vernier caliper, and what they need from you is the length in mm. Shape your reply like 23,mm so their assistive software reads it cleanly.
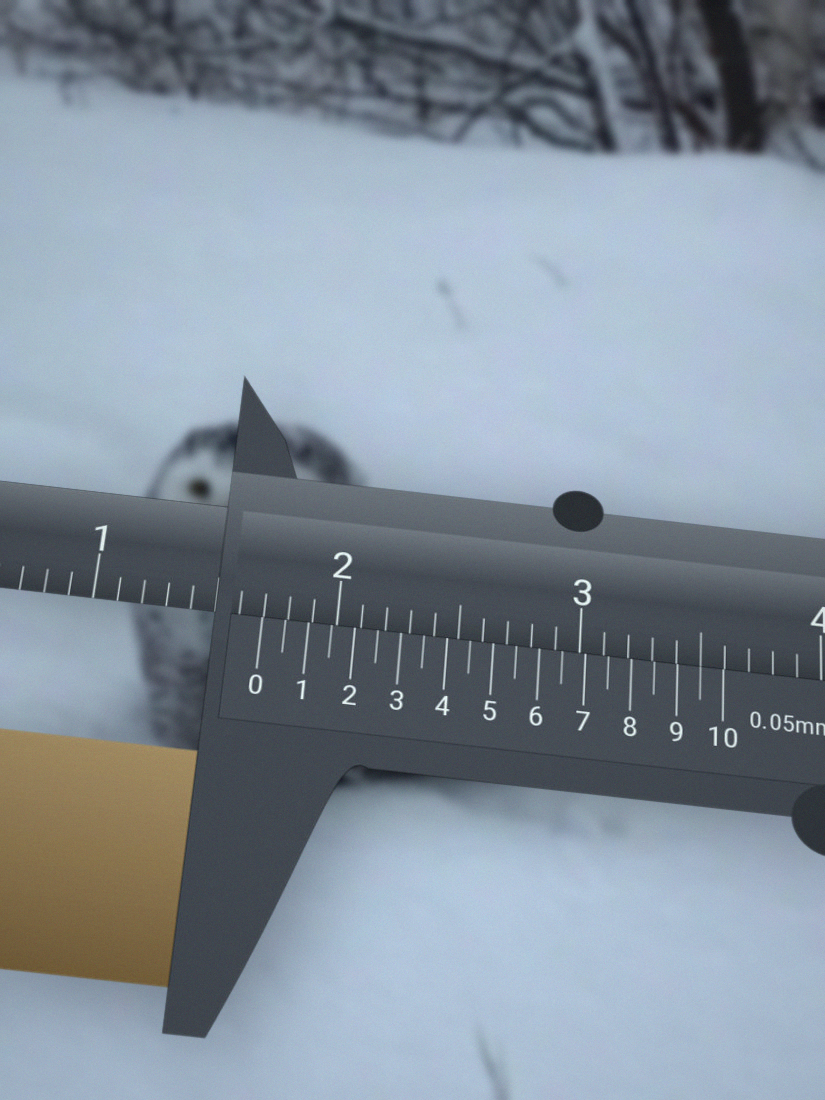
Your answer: 16.95,mm
